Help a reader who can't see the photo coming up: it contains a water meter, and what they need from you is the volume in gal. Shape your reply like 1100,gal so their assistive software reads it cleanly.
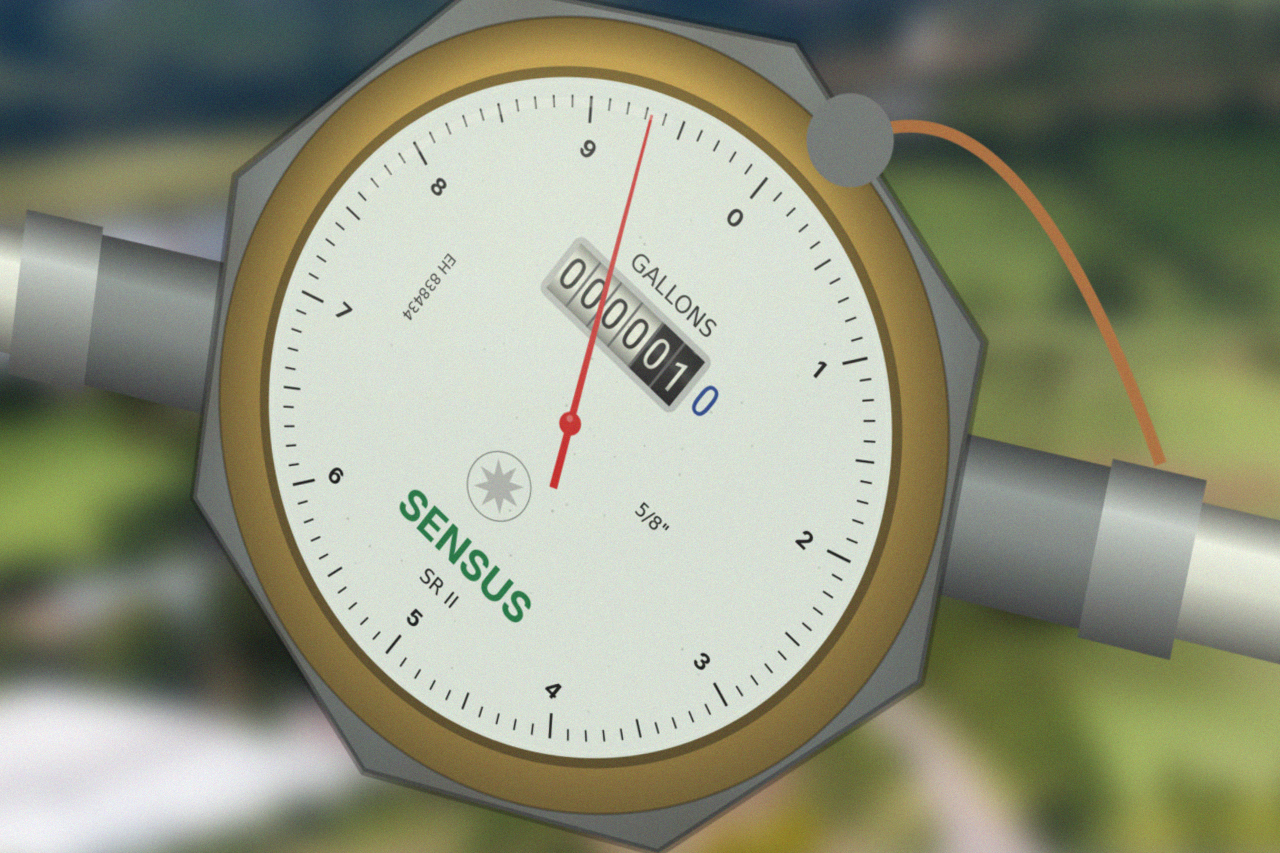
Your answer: 9.3,gal
